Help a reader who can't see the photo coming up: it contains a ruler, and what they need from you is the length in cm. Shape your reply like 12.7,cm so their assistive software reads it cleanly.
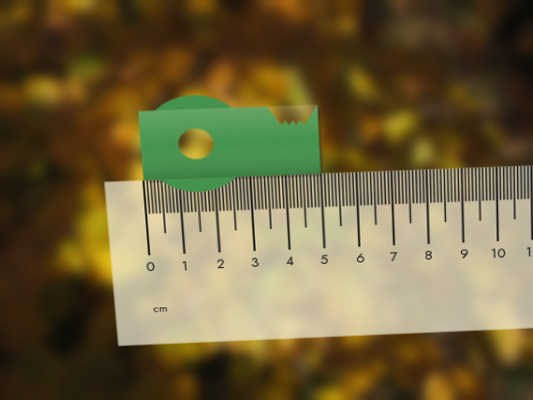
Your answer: 5,cm
